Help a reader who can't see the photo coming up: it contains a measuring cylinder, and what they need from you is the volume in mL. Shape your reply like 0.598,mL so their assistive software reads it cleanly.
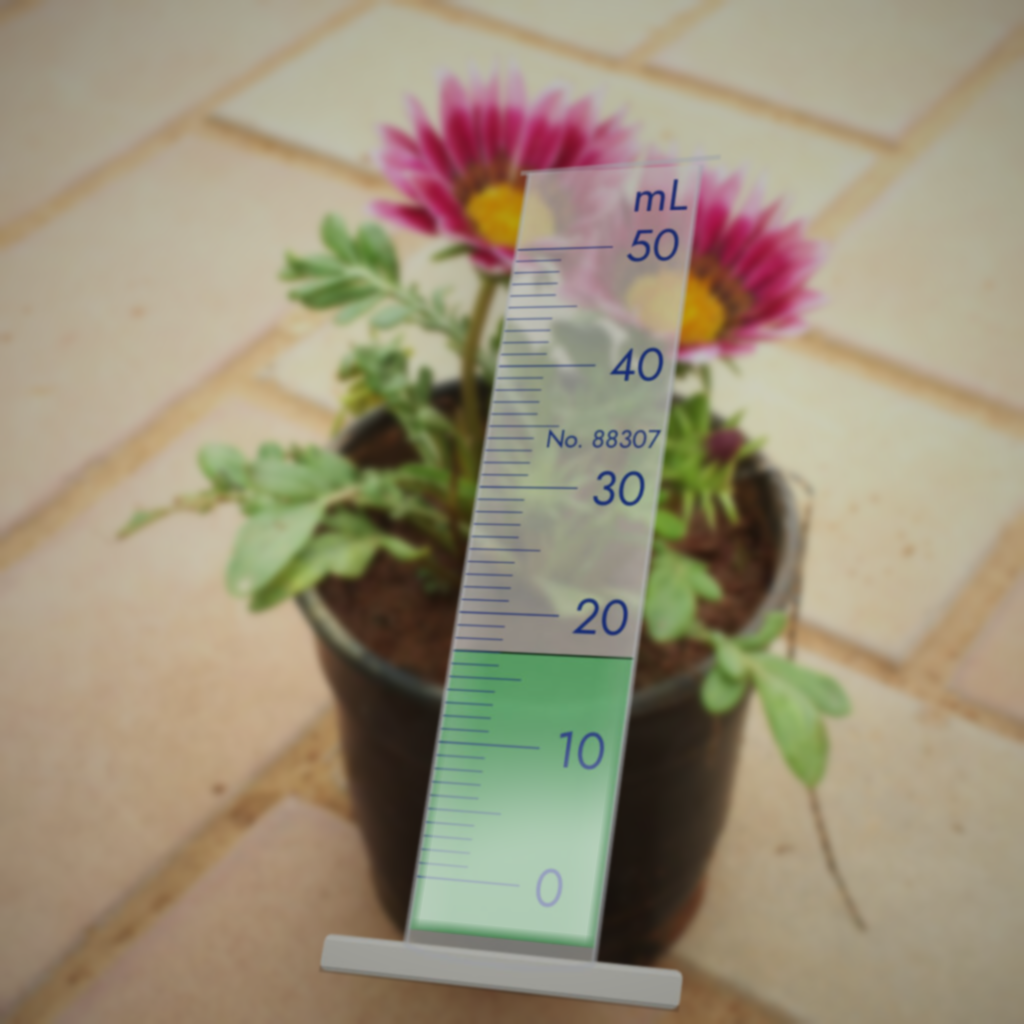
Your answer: 17,mL
